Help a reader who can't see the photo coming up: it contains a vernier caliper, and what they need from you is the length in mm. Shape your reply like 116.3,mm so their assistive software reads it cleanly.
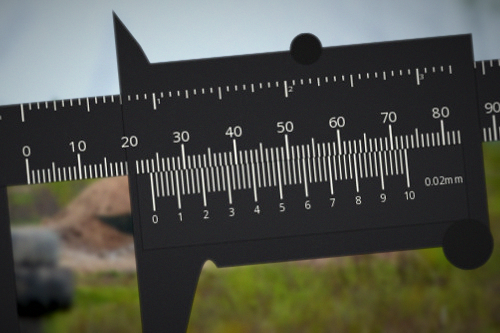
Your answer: 23.5,mm
